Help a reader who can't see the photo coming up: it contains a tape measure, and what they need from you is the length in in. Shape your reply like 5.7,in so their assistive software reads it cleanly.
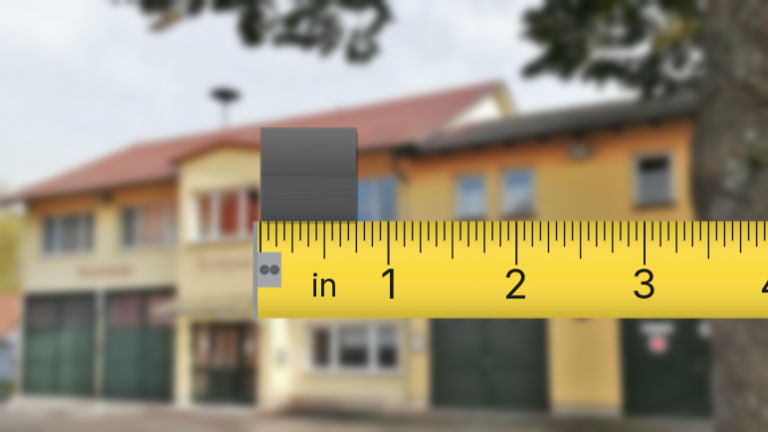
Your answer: 0.75,in
